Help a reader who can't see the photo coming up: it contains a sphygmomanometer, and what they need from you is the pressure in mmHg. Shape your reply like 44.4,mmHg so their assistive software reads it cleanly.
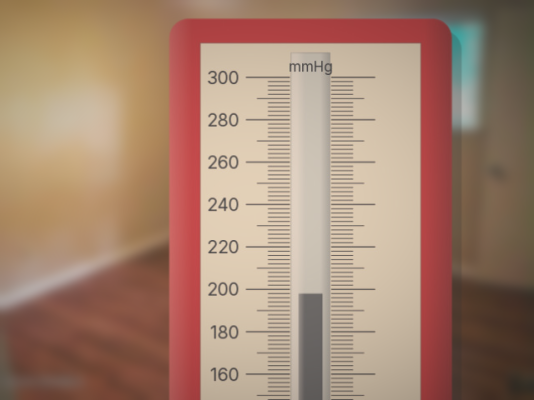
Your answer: 198,mmHg
